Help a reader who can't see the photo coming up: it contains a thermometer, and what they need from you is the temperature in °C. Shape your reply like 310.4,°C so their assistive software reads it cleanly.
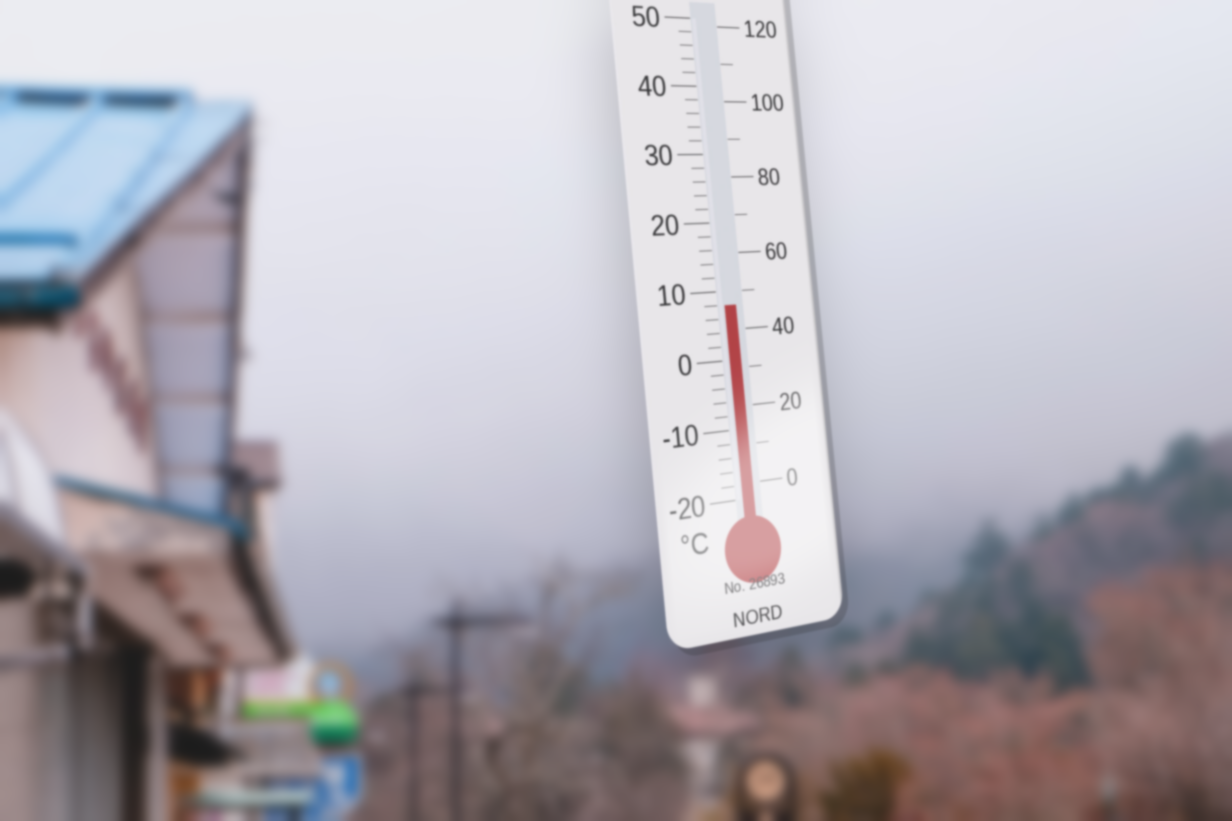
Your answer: 8,°C
